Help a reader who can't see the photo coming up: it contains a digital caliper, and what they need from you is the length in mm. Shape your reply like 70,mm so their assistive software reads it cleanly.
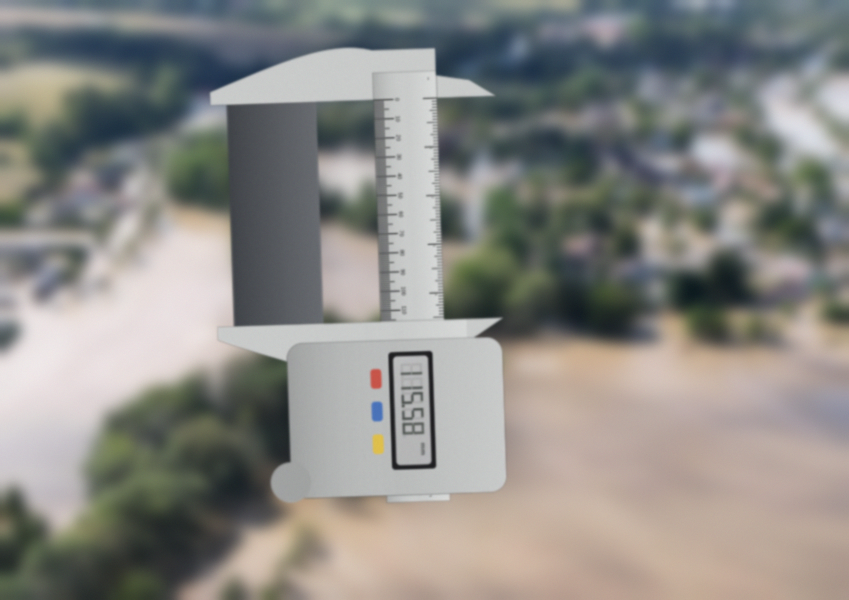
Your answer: 115.58,mm
